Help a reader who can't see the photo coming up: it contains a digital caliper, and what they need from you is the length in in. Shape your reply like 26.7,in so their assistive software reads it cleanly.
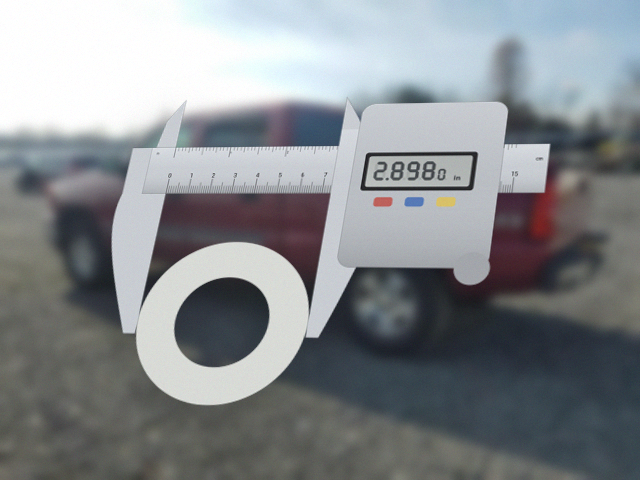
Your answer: 2.8980,in
